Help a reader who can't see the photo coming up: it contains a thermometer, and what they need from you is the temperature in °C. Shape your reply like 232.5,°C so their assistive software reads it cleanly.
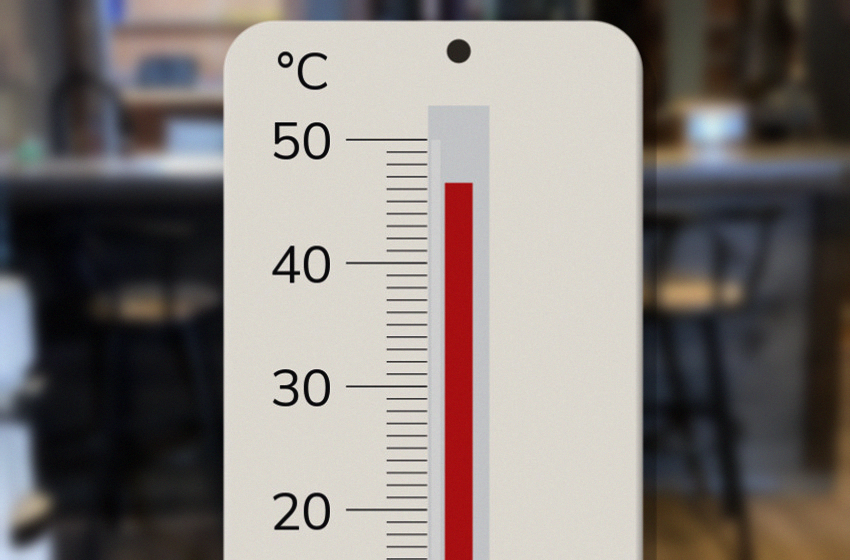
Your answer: 46.5,°C
